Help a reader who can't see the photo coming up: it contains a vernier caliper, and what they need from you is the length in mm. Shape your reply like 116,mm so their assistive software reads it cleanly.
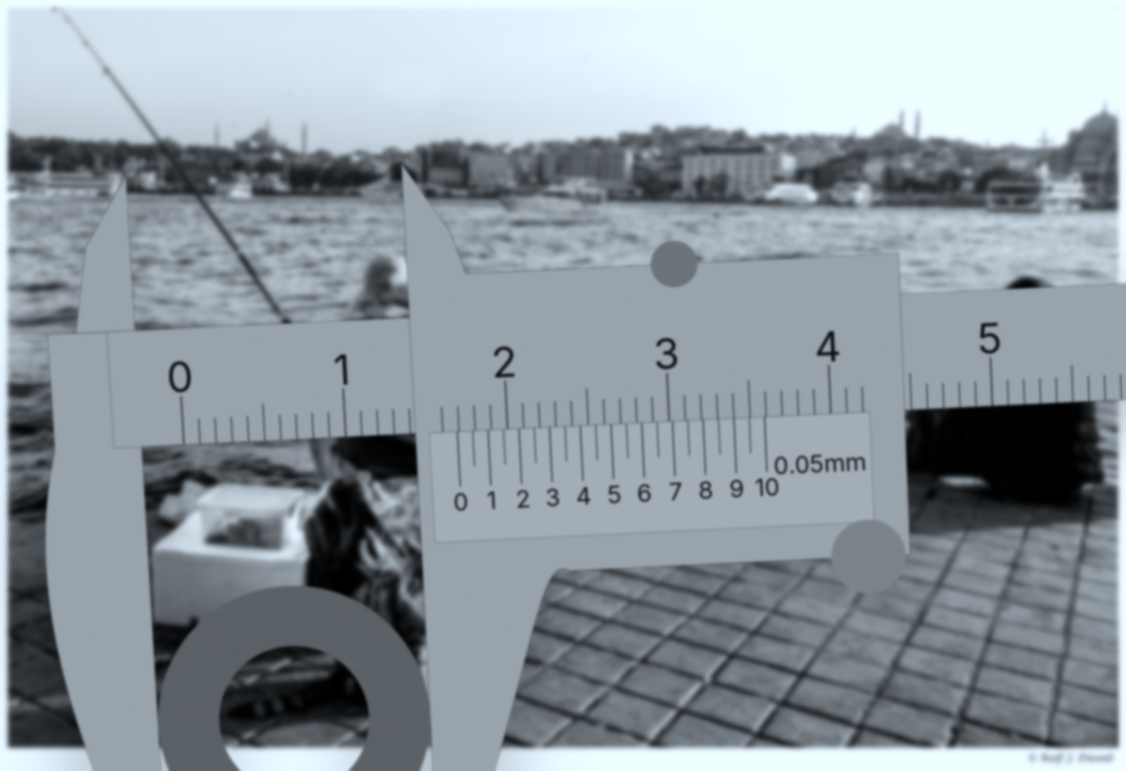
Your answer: 16.9,mm
